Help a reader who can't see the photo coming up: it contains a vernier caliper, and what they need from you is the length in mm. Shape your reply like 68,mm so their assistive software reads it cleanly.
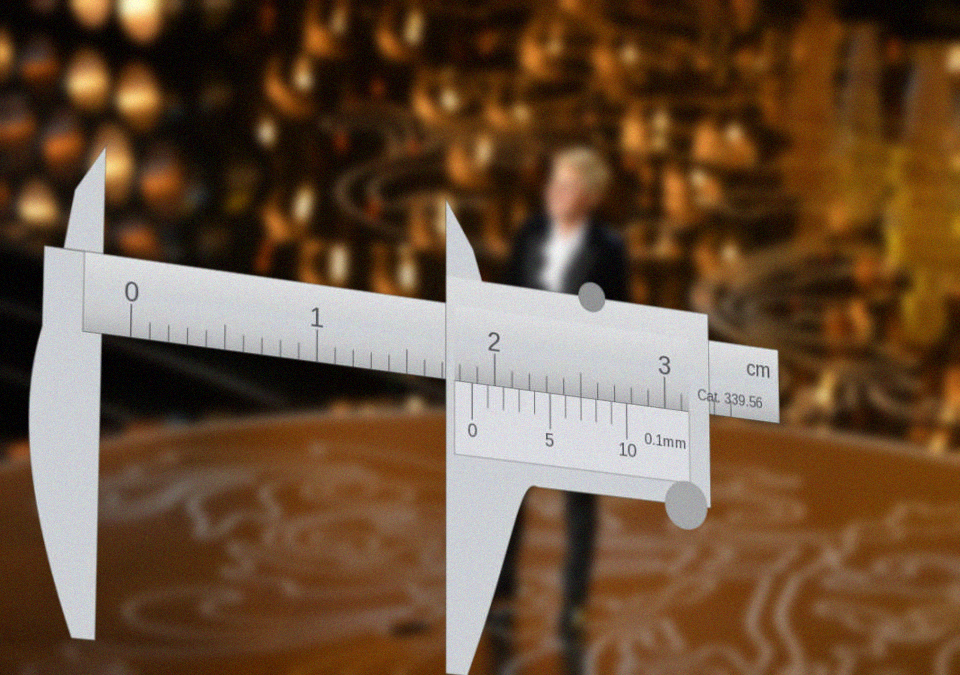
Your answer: 18.7,mm
